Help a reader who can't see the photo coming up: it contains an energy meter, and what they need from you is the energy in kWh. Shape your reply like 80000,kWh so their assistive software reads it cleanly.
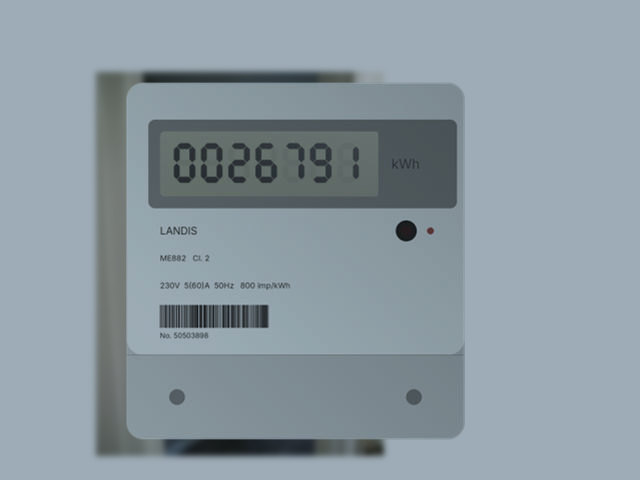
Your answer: 26791,kWh
